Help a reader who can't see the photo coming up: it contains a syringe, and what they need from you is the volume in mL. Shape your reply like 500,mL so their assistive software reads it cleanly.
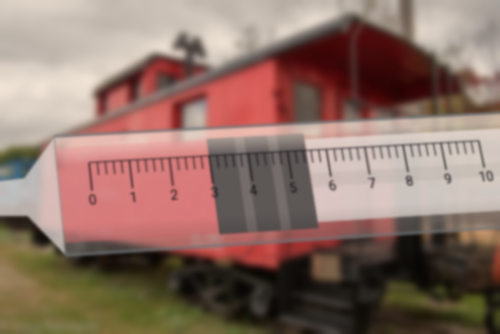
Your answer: 3,mL
